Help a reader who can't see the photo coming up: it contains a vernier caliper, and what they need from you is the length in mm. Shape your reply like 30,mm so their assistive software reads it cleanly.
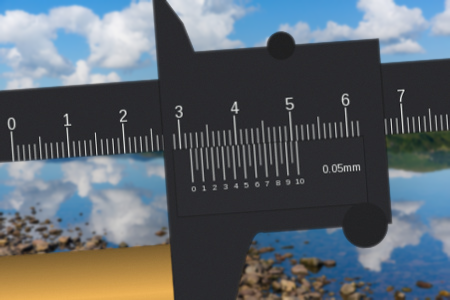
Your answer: 31.8,mm
